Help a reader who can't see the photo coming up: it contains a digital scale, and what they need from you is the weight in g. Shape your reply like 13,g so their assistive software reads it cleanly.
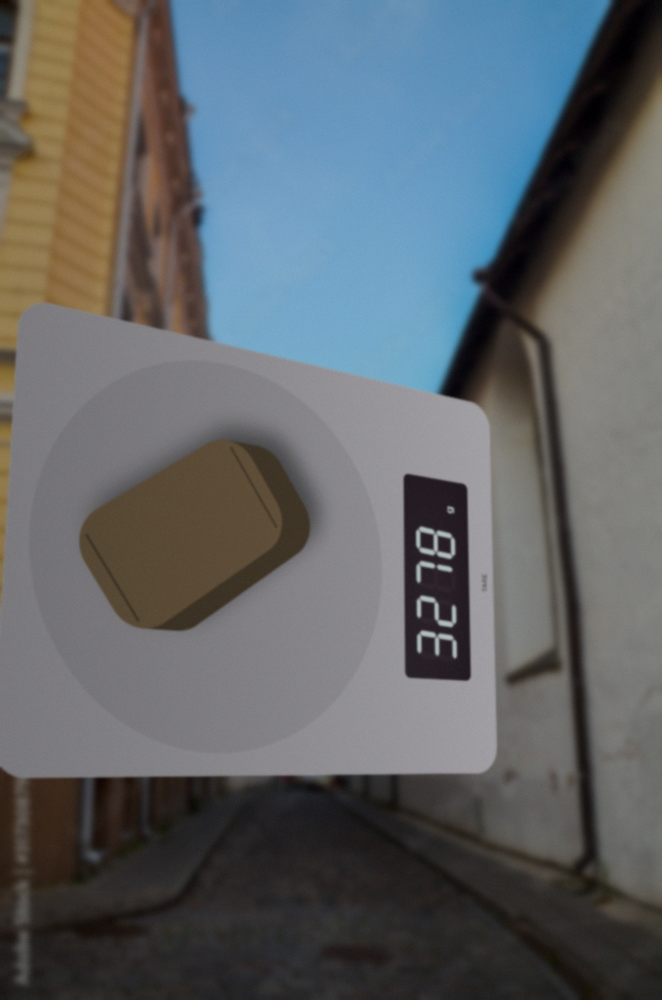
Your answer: 3278,g
